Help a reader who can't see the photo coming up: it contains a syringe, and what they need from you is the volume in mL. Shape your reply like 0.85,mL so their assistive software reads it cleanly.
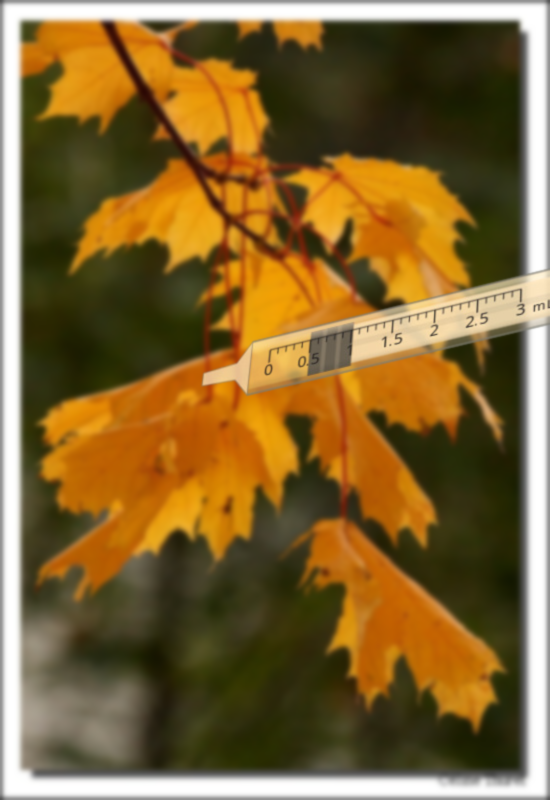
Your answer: 0.5,mL
